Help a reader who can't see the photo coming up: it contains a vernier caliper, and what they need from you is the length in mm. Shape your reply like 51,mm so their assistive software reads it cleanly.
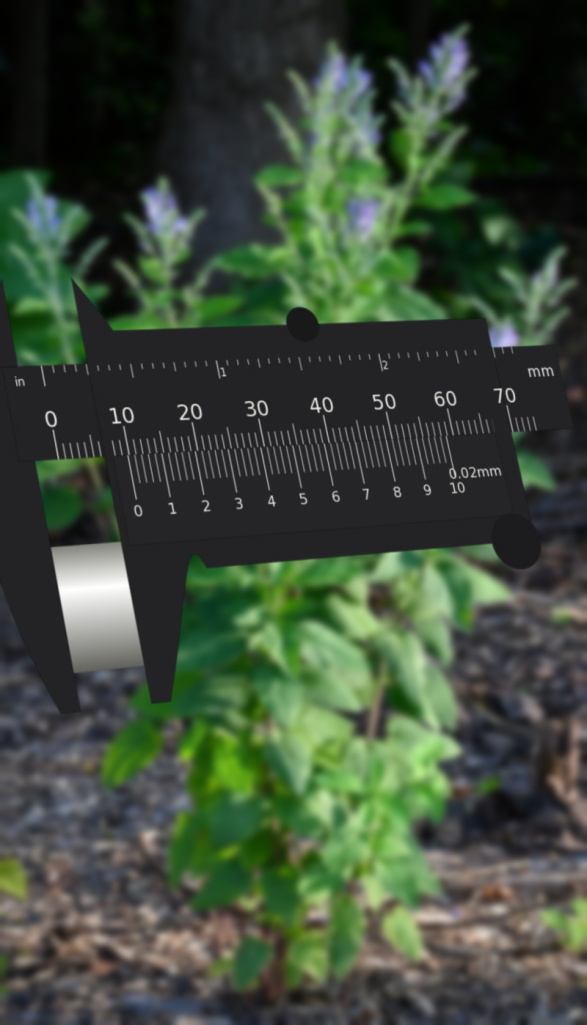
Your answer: 9.8,mm
